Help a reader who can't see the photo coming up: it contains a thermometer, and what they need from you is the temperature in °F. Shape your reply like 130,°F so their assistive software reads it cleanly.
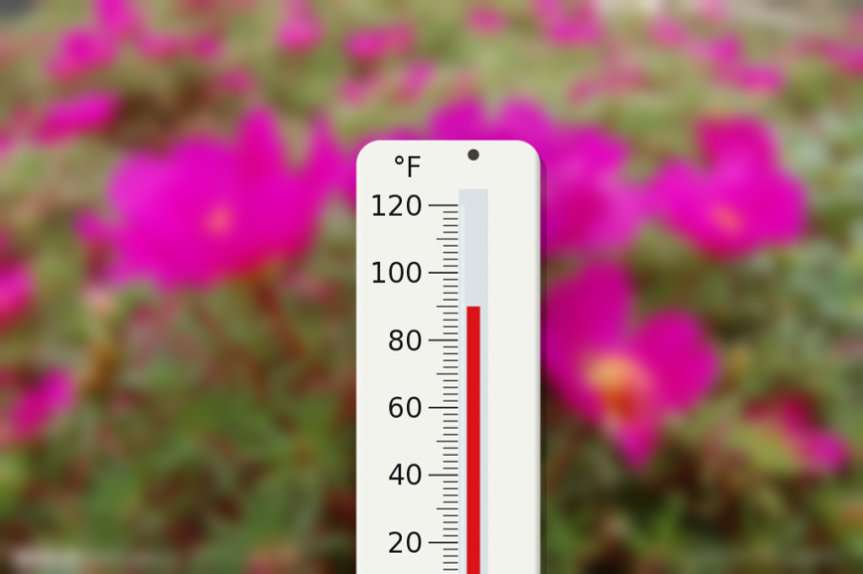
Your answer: 90,°F
